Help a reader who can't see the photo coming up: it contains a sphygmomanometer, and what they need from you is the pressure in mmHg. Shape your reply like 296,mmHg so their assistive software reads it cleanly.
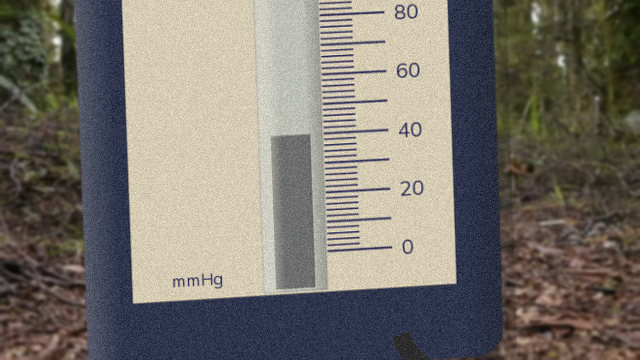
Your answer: 40,mmHg
